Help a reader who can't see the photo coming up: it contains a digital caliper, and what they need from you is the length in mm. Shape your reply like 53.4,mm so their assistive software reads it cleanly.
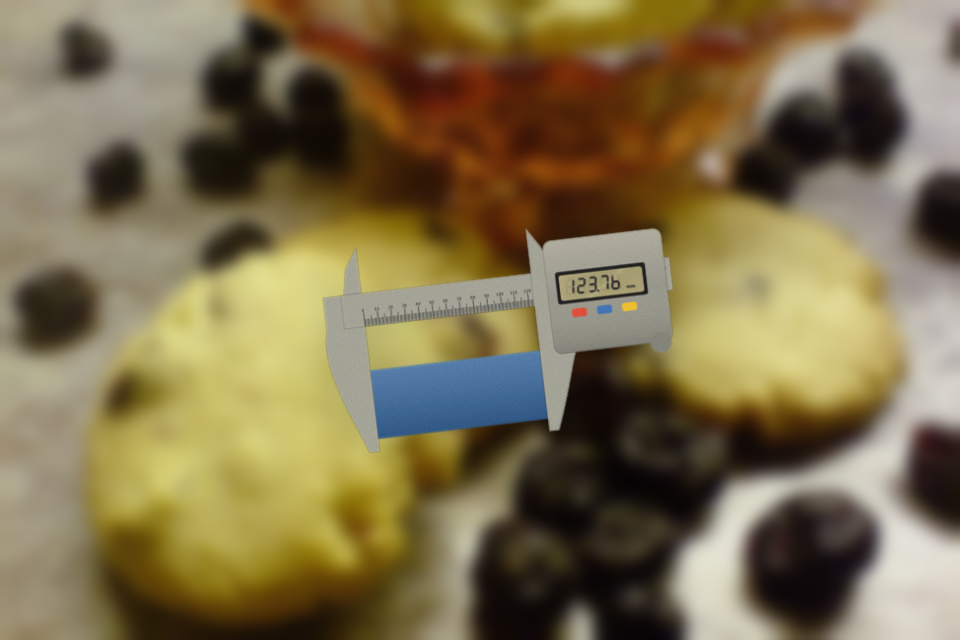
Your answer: 123.76,mm
